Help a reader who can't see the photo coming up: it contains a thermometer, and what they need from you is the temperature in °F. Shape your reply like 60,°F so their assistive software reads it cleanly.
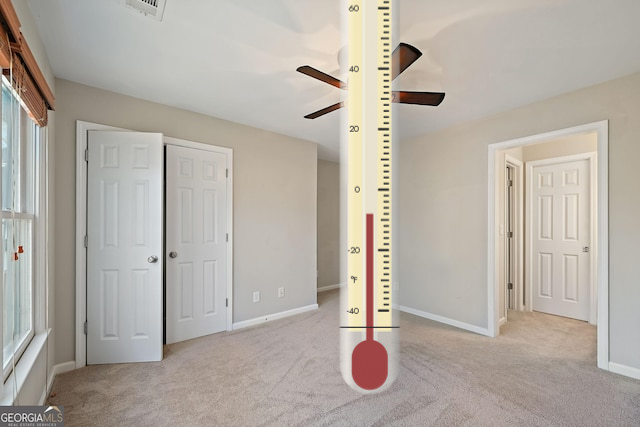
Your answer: -8,°F
